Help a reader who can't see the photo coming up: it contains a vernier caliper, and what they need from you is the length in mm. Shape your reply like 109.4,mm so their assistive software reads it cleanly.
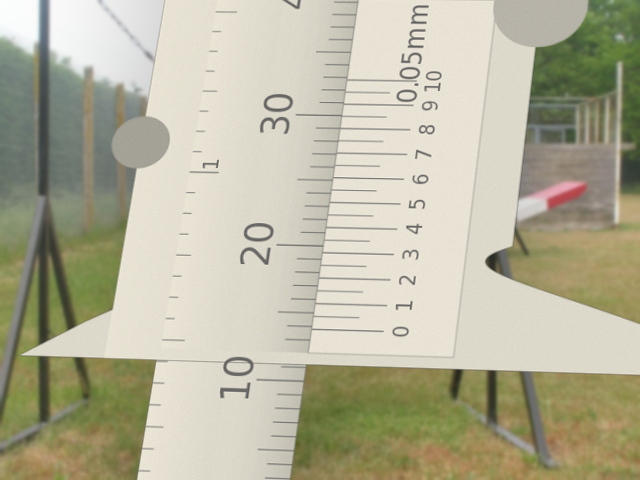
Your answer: 13.8,mm
